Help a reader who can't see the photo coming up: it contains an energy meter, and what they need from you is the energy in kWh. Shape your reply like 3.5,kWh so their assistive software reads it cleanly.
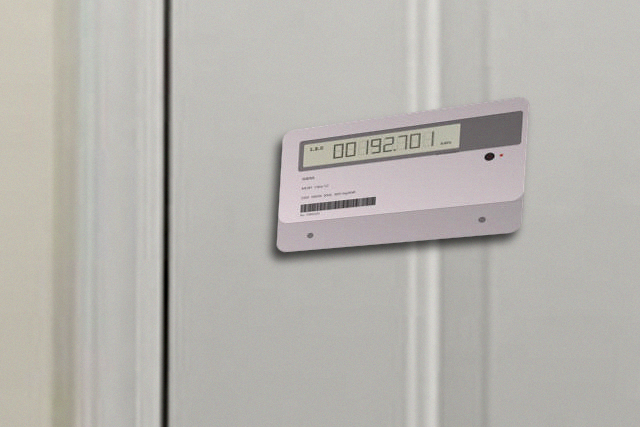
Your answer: 192.701,kWh
